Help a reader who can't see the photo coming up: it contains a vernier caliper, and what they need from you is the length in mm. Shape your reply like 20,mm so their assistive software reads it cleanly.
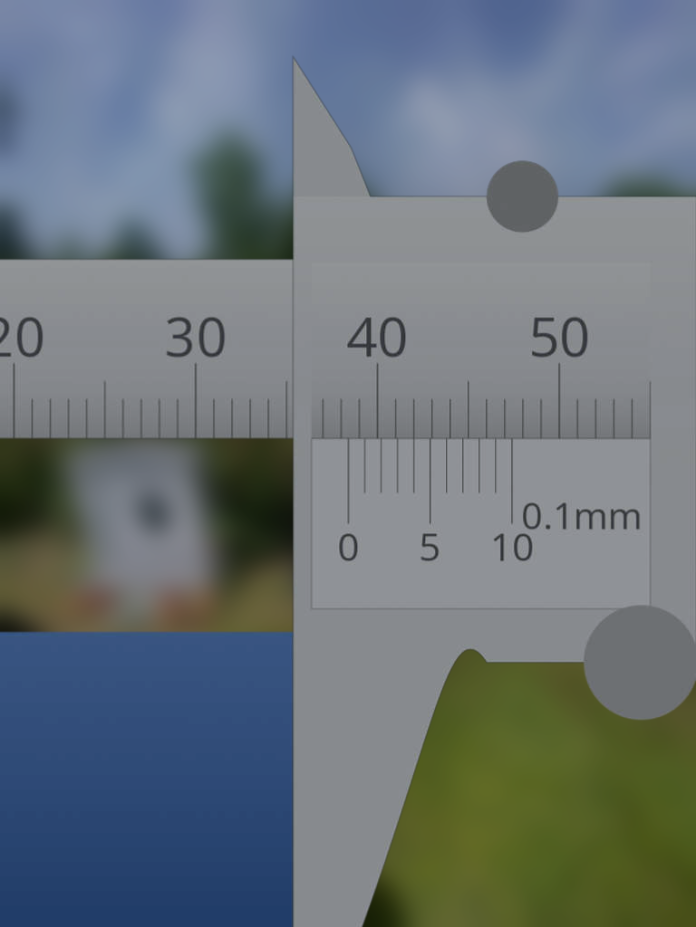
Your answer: 38.4,mm
